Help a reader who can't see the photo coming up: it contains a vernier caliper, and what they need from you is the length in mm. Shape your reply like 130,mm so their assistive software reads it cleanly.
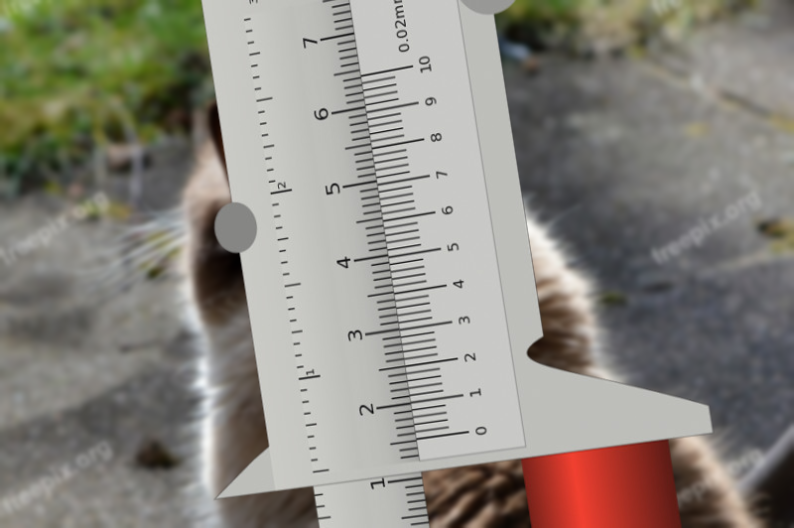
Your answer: 15.2,mm
